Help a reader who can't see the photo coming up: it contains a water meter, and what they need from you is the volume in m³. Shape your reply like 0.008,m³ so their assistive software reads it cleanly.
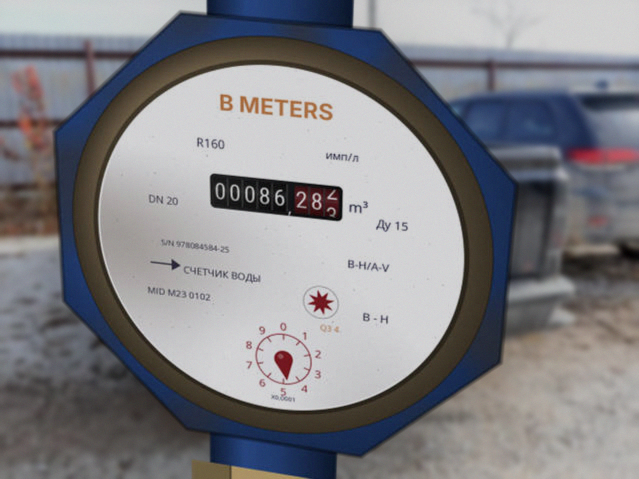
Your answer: 86.2824,m³
